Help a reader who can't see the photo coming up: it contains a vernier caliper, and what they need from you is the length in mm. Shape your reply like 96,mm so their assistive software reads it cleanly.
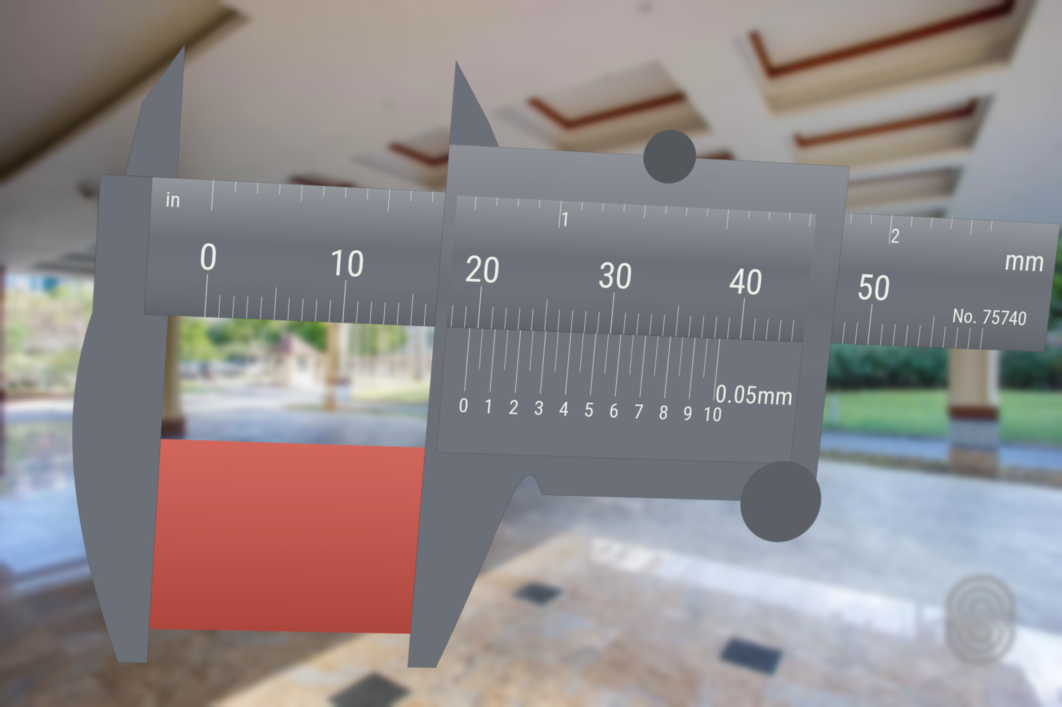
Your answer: 19.4,mm
